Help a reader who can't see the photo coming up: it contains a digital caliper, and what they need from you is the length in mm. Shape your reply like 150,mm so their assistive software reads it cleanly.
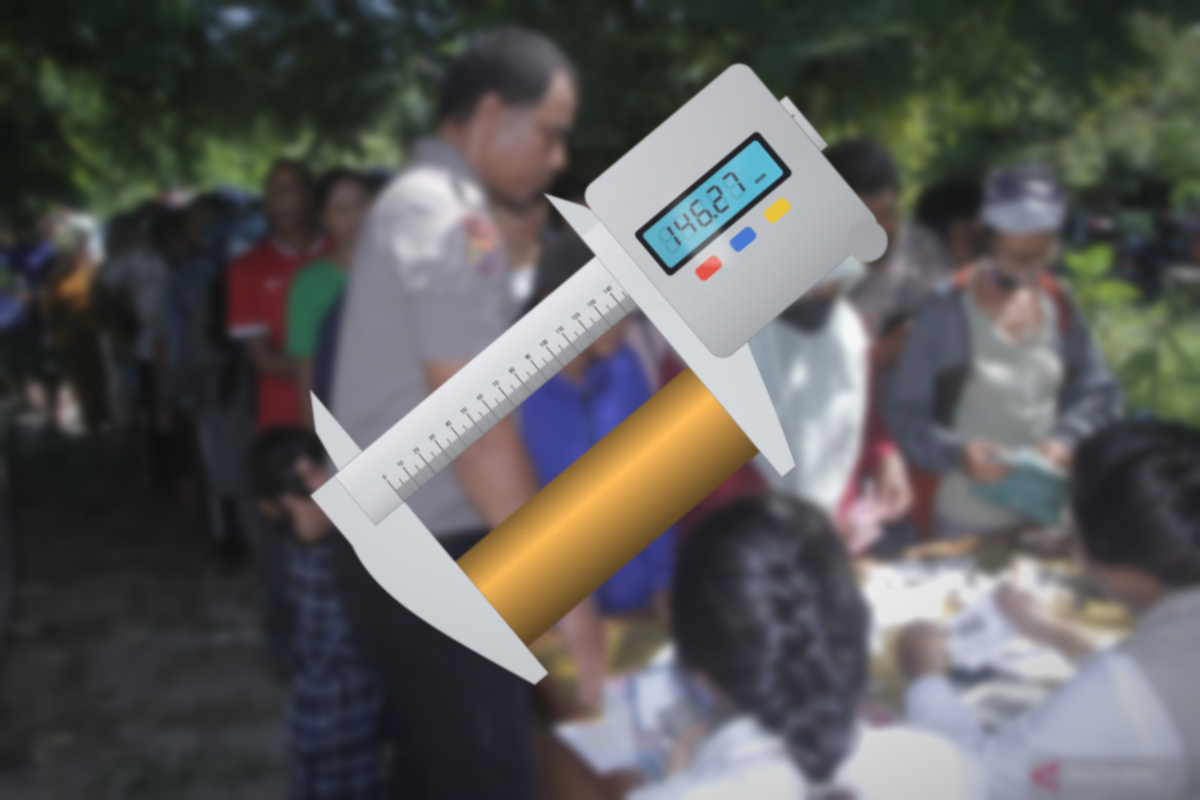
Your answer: 146.27,mm
